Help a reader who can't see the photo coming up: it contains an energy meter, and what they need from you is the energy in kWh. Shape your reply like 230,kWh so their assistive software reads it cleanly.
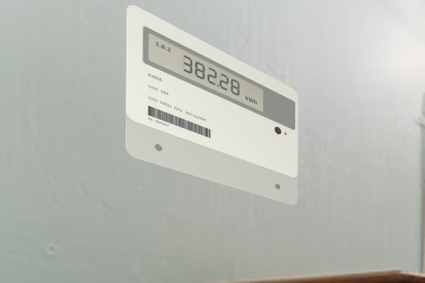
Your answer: 382.28,kWh
